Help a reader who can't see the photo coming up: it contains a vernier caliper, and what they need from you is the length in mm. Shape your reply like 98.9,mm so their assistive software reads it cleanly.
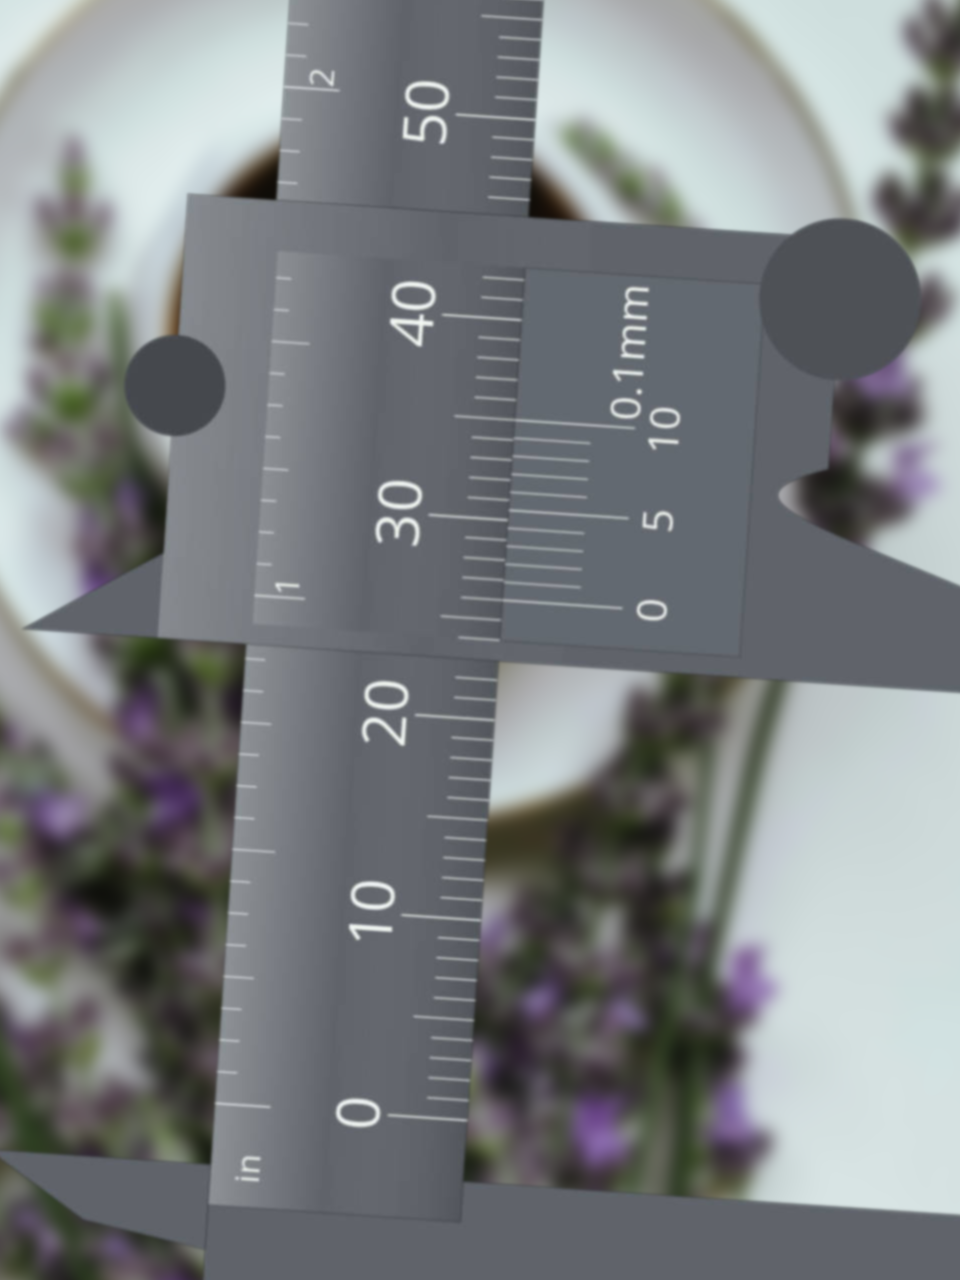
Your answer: 26.0,mm
